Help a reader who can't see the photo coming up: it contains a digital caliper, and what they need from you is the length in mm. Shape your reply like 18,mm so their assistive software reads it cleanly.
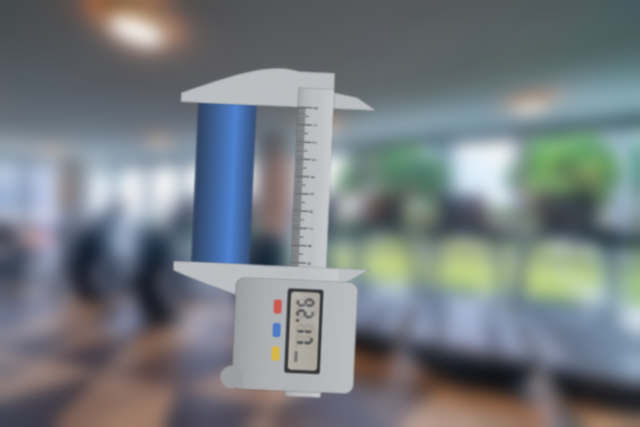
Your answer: 92.17,mm
